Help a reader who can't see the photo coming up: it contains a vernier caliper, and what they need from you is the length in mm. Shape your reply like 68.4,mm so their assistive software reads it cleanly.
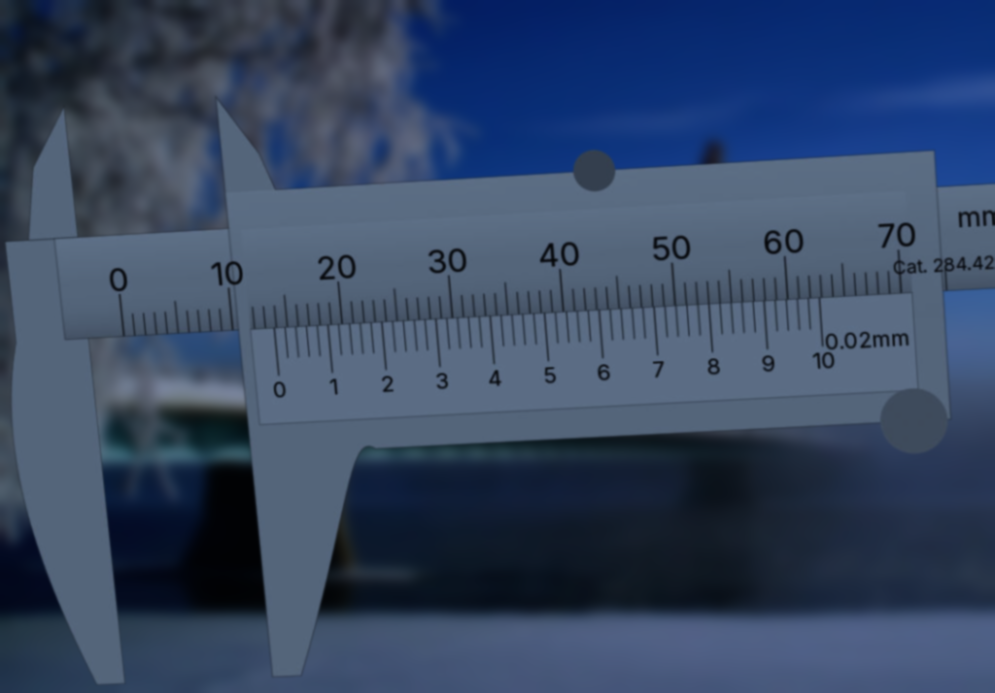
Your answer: 13.8,mm
